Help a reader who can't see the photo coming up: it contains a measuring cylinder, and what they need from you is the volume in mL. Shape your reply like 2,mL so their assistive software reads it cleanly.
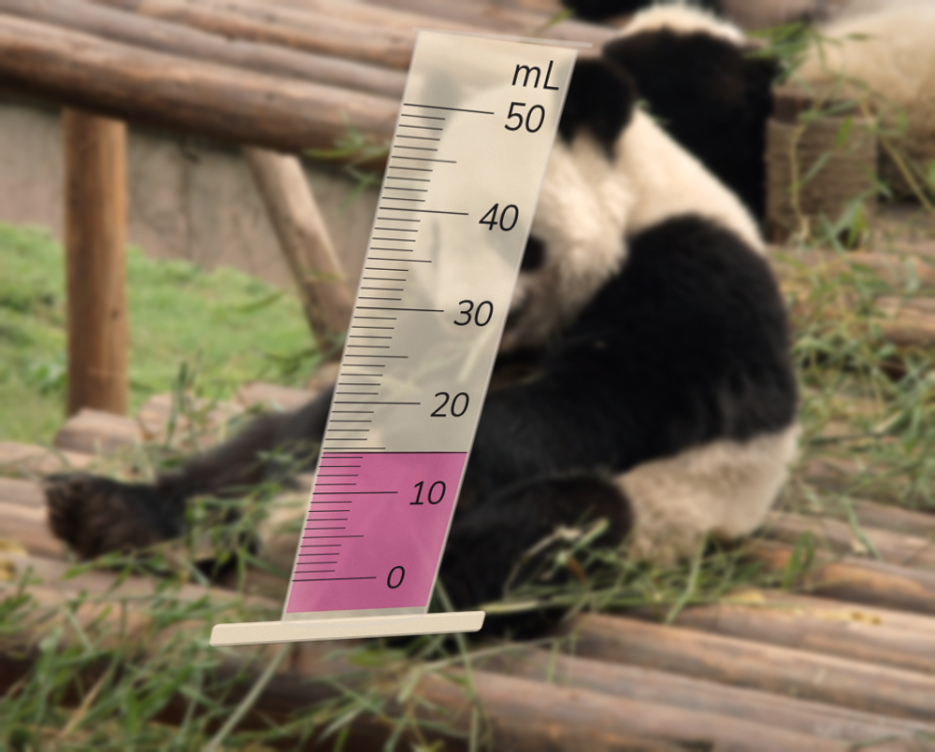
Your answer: 14.5,mL
